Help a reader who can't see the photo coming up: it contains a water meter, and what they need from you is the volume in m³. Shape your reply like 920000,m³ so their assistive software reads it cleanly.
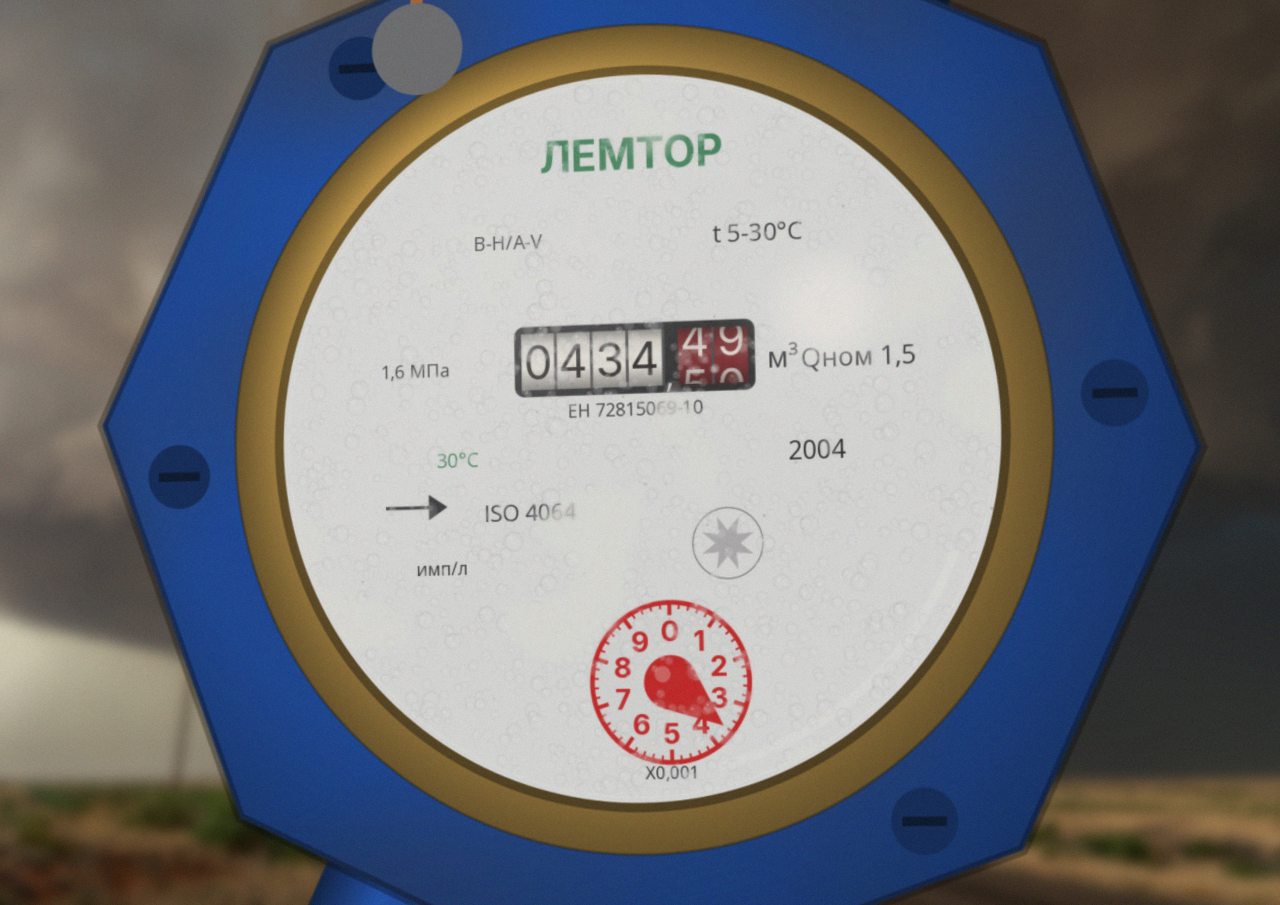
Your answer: 434.493,m³
